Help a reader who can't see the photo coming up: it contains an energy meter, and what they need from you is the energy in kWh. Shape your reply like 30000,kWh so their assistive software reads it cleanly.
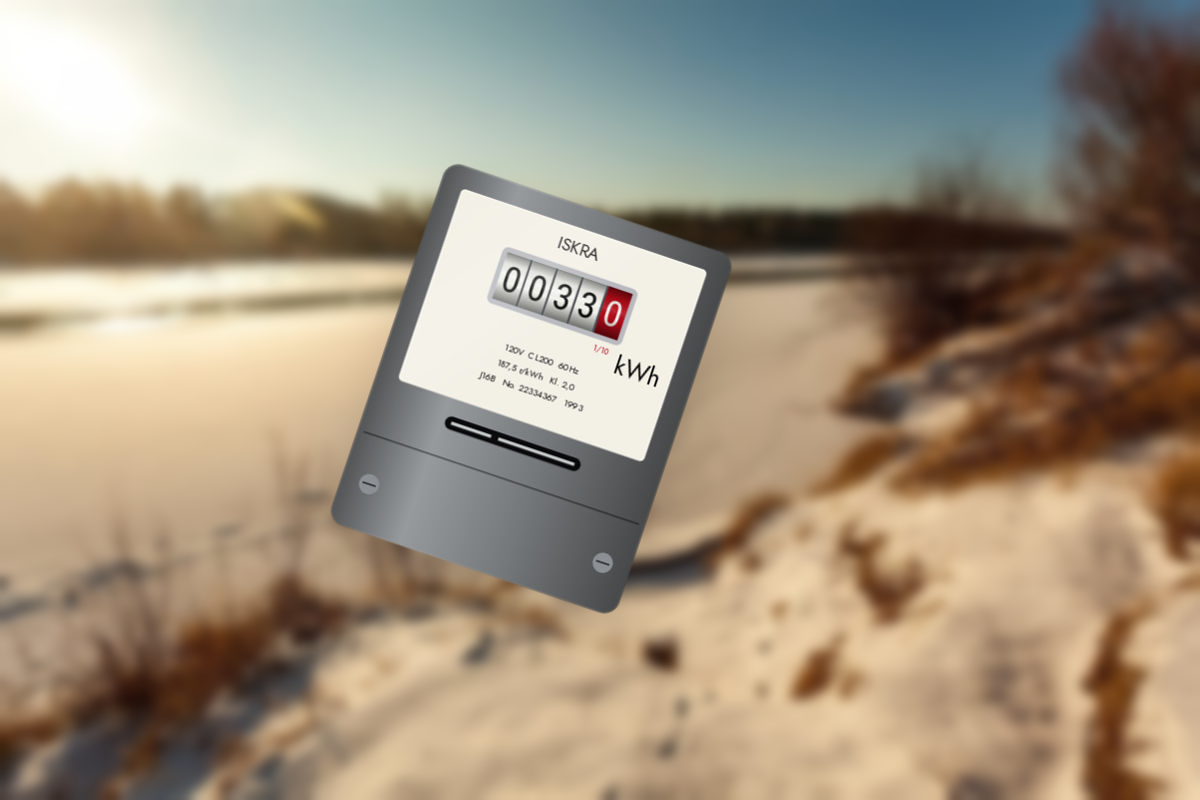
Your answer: 33.0,kWh
